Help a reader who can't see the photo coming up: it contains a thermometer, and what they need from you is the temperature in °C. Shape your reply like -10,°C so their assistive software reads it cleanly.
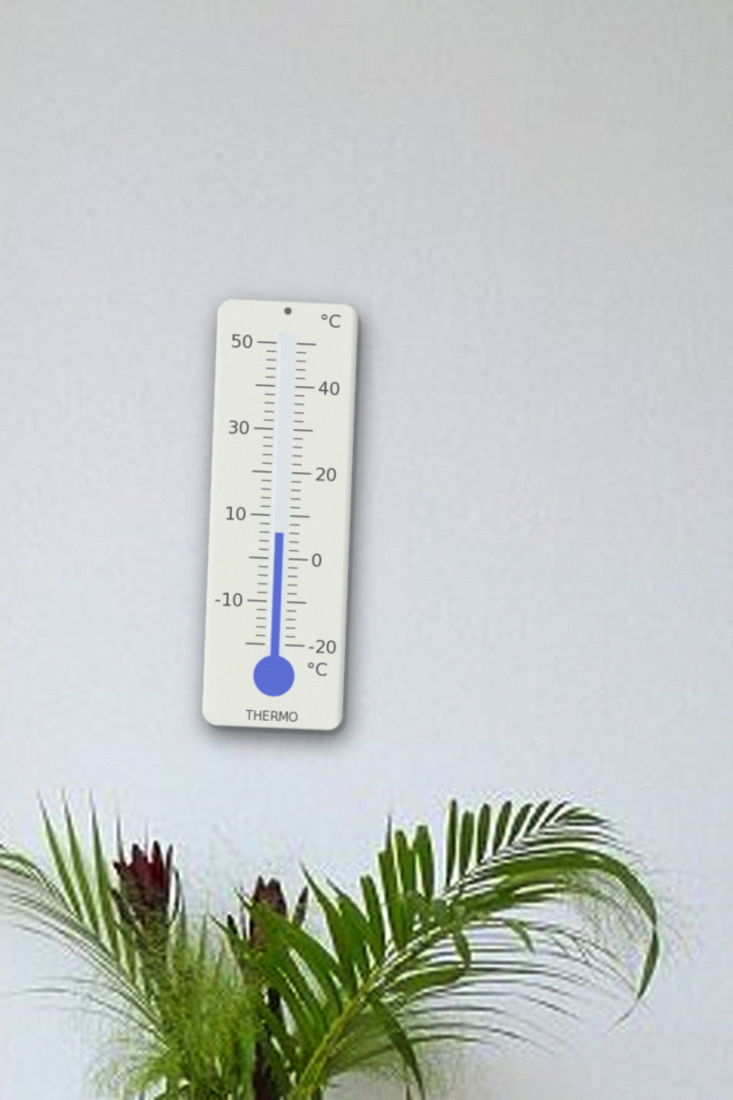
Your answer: 6,°C
